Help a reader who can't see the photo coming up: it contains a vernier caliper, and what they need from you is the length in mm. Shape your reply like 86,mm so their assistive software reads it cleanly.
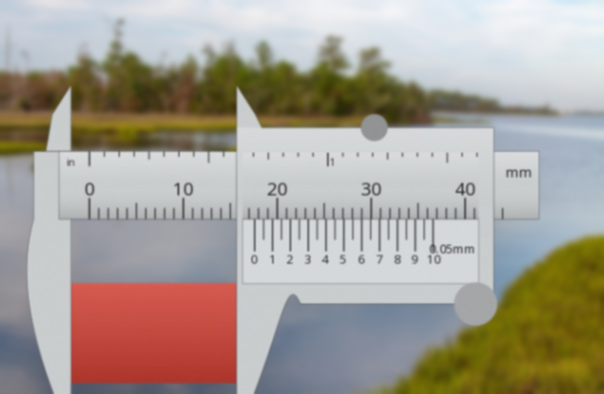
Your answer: 17.6,mm
